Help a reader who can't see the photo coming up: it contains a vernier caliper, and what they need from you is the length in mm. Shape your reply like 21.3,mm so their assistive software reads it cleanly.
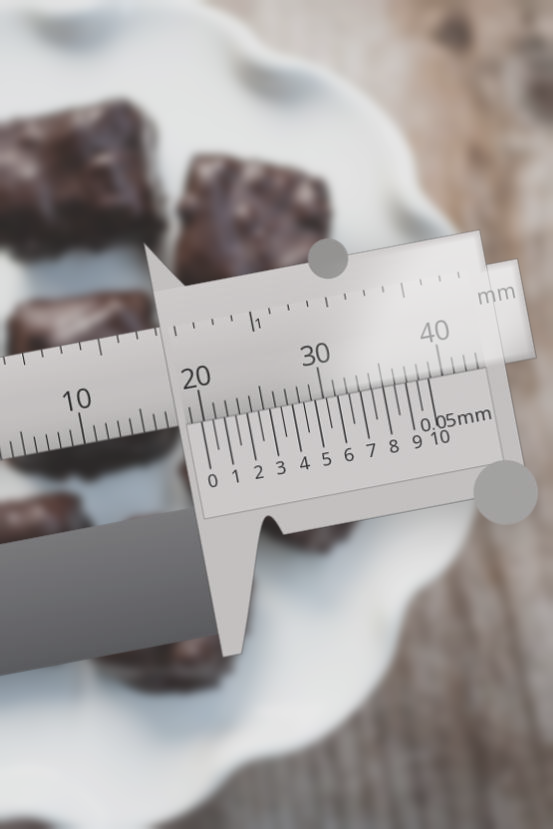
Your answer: 19.8,mm
